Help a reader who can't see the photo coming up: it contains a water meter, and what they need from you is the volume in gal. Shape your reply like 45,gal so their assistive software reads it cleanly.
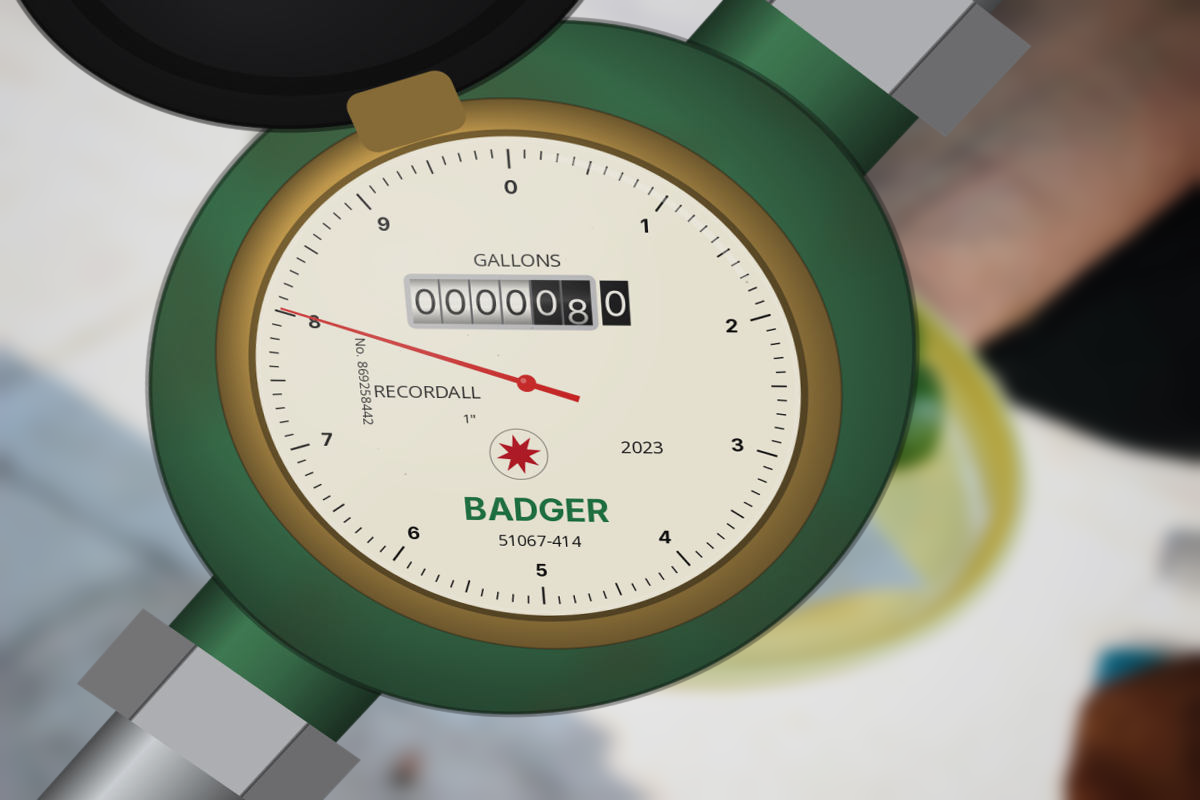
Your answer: 78.0,gal
